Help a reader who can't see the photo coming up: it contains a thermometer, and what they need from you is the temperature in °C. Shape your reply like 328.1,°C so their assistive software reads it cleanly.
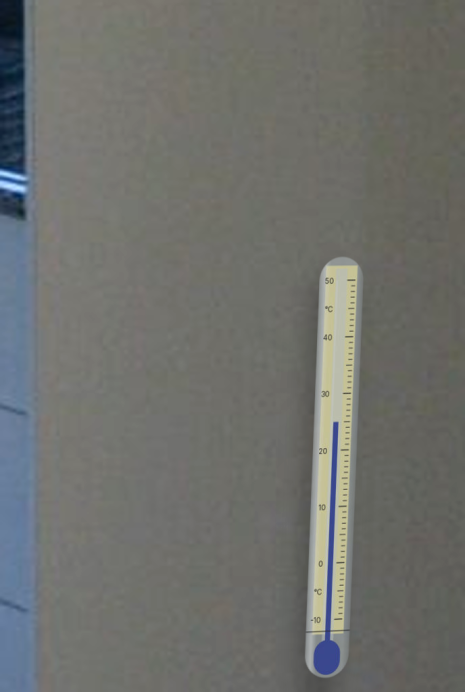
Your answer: 25,°C
